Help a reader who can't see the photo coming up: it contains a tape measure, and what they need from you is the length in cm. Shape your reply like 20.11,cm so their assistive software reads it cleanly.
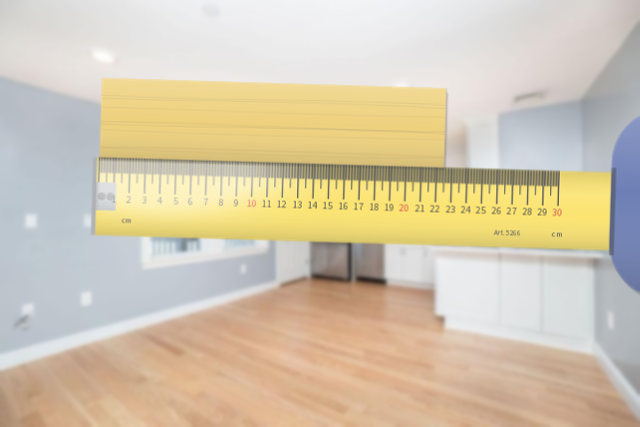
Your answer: 22.5,cm
